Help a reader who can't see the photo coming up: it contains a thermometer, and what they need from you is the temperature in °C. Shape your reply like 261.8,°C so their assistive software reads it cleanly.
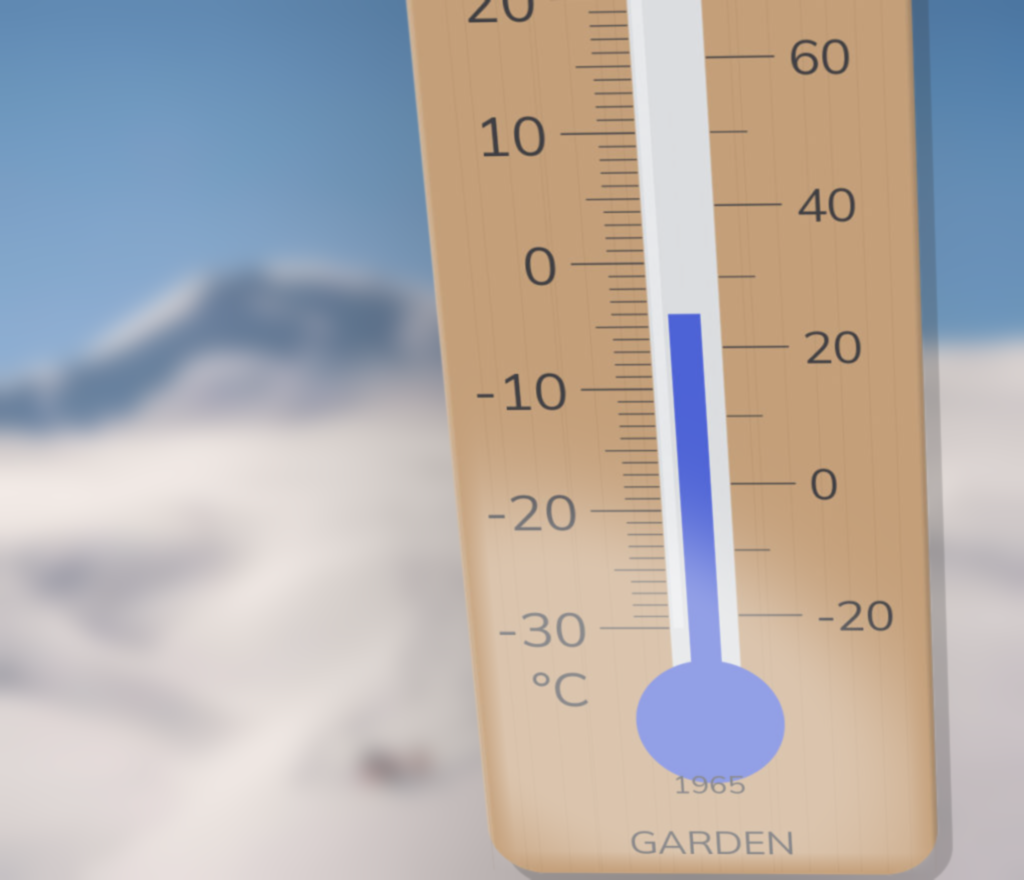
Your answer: -4,°C
